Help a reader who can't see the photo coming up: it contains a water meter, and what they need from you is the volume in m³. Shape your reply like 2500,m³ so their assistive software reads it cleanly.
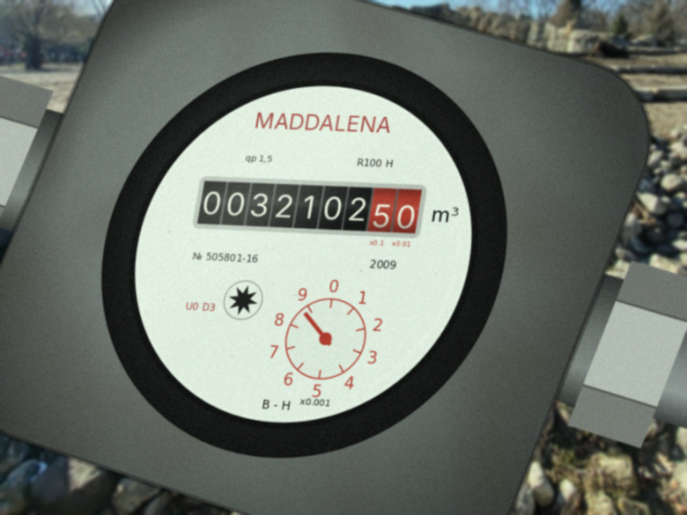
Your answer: 32102.498,m³
